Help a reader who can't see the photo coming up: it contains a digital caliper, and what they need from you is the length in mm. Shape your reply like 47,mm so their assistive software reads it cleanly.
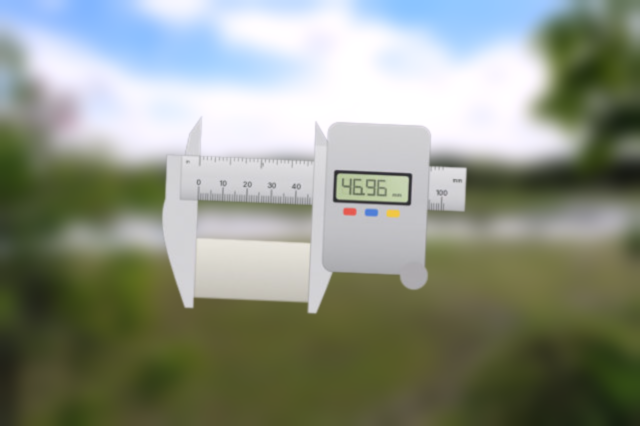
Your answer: 46.96,mm
